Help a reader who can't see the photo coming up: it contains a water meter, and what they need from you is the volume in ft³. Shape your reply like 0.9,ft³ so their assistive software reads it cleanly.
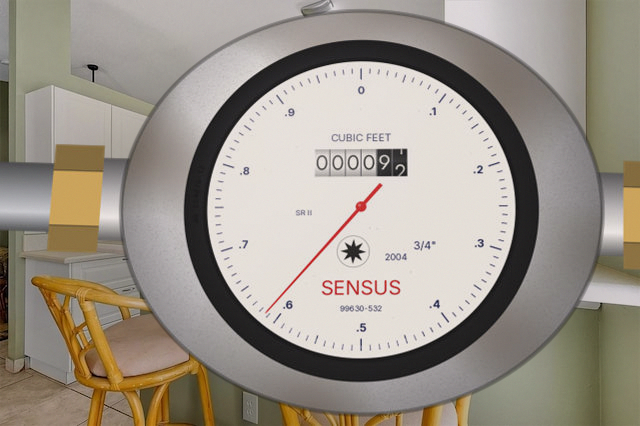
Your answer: 91.61,ft³
